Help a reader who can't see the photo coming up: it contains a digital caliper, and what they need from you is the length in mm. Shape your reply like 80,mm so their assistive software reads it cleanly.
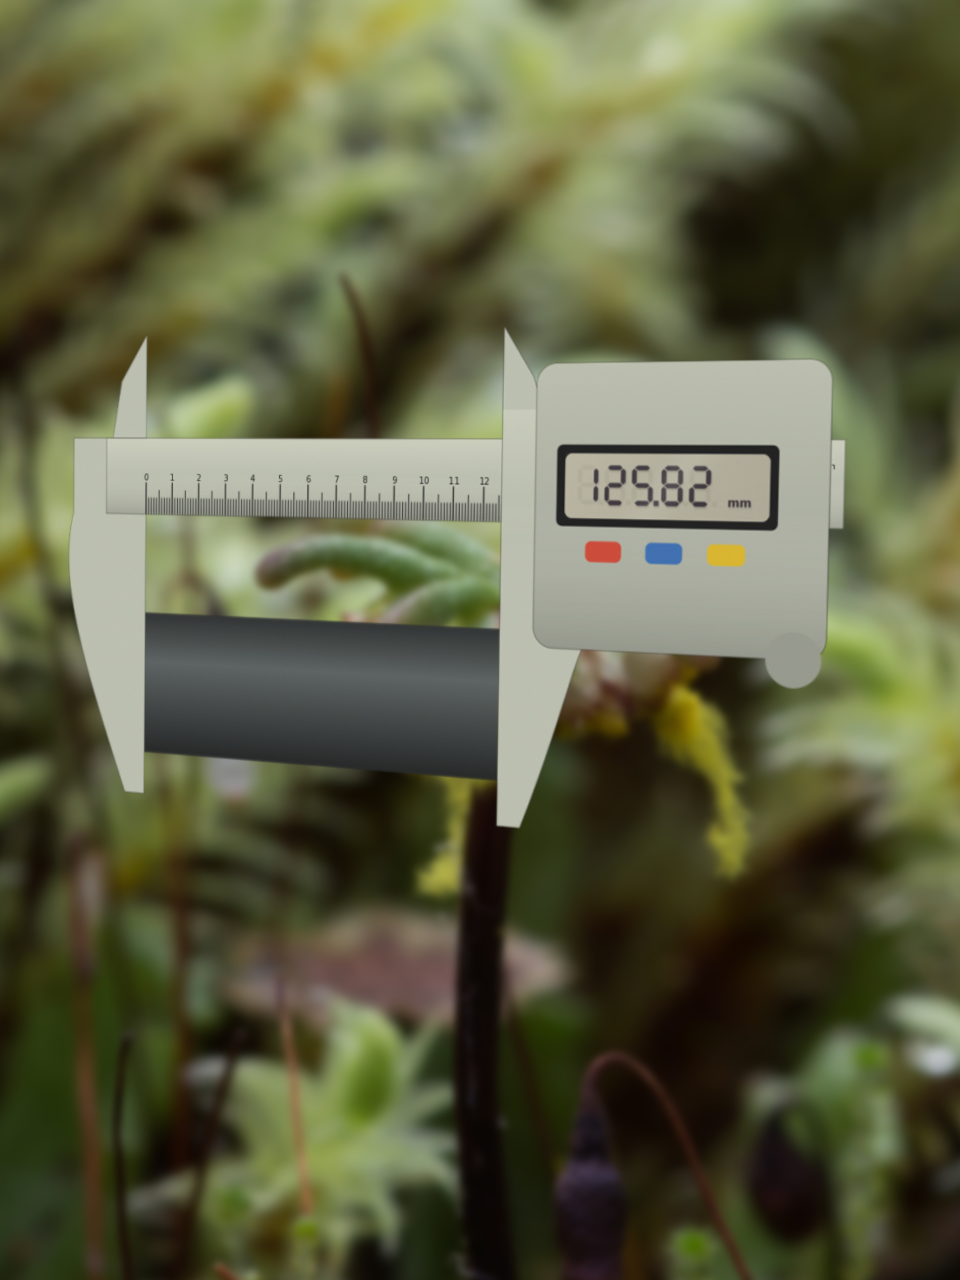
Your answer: 125.82,mm
